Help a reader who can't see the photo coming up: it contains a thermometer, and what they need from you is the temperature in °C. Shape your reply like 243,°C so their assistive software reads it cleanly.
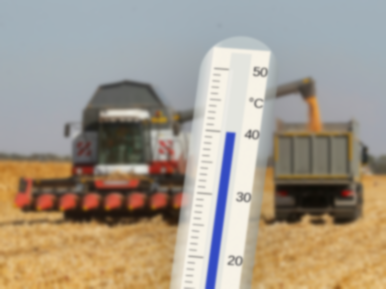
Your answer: 40,°C
